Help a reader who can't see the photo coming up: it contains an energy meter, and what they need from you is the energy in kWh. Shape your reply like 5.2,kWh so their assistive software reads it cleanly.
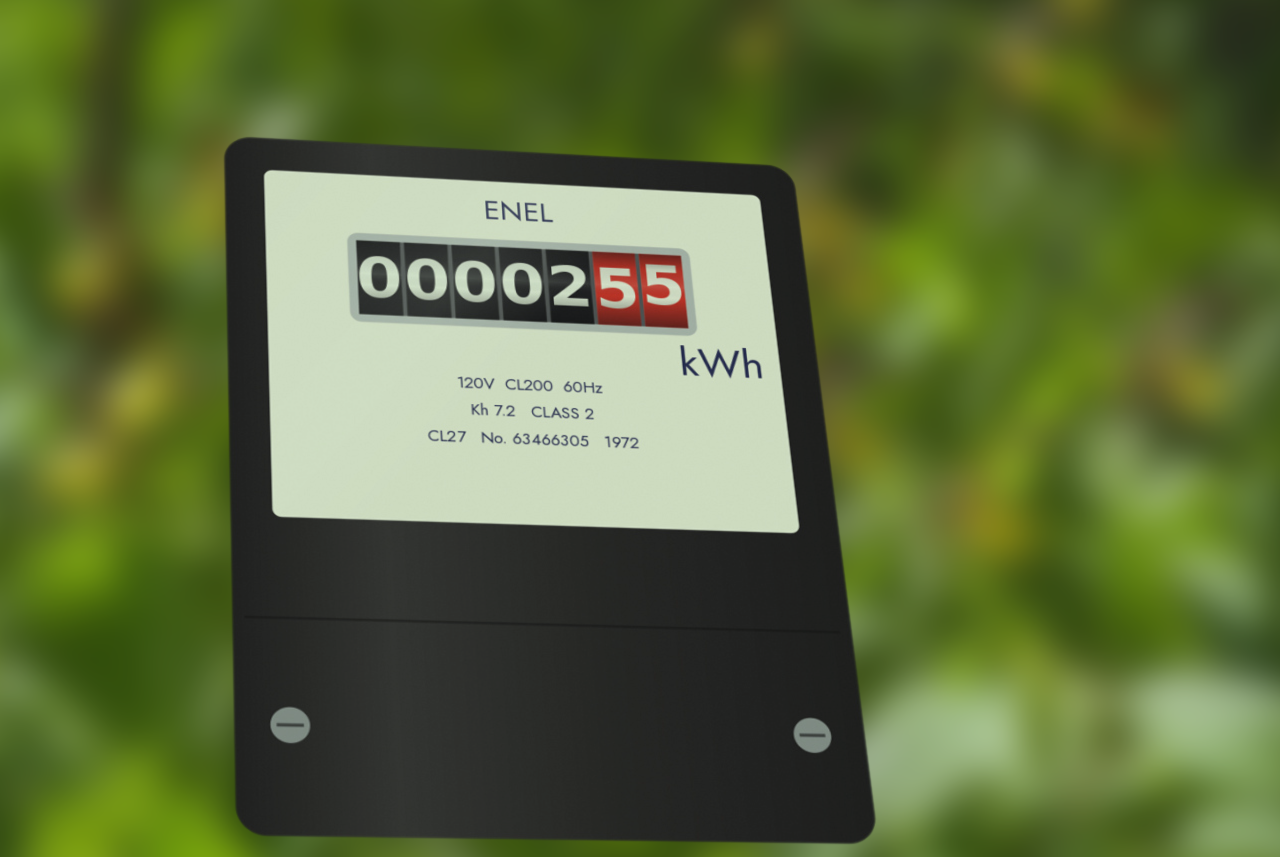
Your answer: 2.55,kWh
